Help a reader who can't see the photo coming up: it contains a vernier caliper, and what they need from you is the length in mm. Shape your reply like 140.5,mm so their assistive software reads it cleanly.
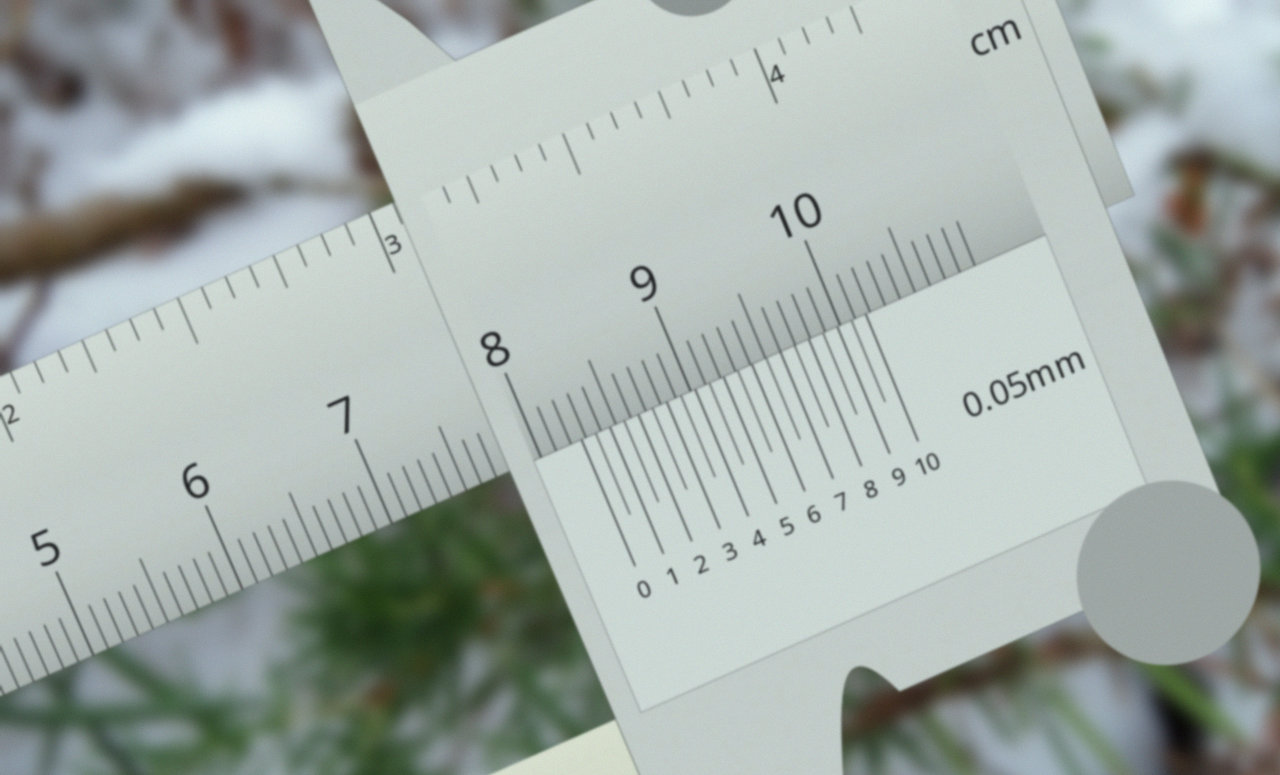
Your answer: 82.7,mm
